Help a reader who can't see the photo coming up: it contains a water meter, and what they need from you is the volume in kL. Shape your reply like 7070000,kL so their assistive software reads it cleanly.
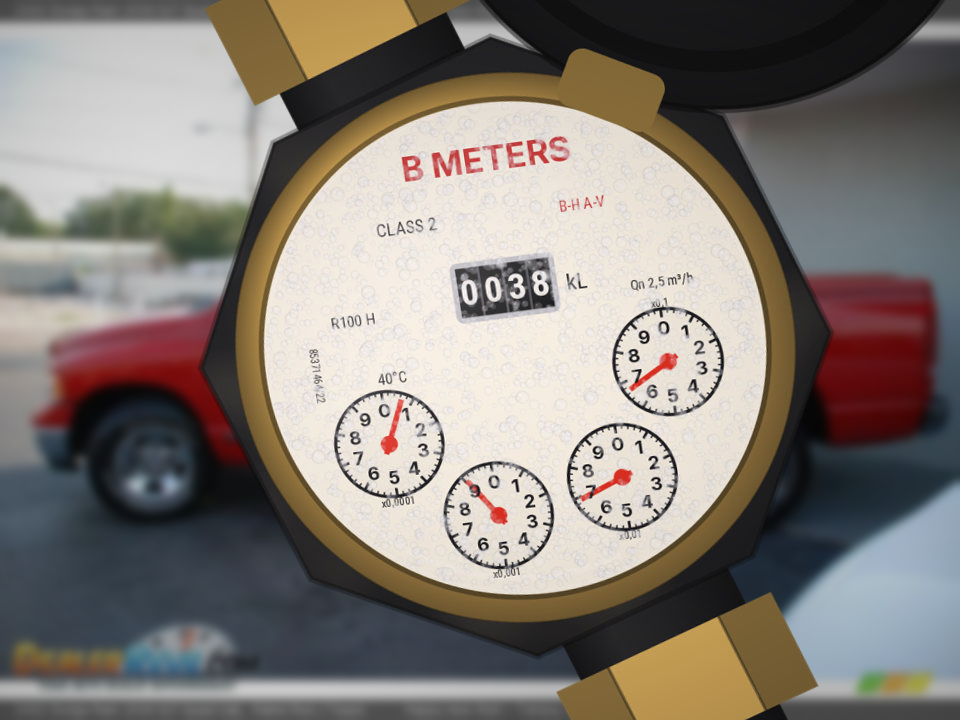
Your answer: 38.6690,kL
